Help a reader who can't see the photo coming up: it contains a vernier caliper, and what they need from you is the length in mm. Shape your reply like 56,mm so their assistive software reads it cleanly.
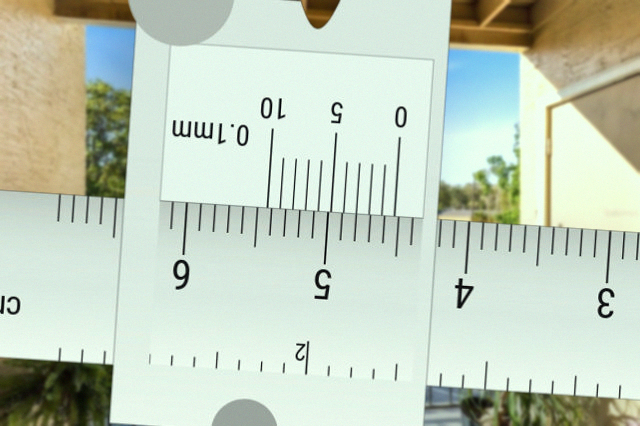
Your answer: 45.3,mm
